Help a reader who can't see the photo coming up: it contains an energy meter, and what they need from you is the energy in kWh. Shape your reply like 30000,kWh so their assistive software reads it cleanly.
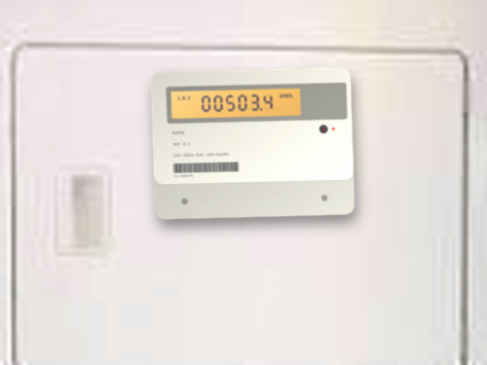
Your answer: 503.4,kWh
